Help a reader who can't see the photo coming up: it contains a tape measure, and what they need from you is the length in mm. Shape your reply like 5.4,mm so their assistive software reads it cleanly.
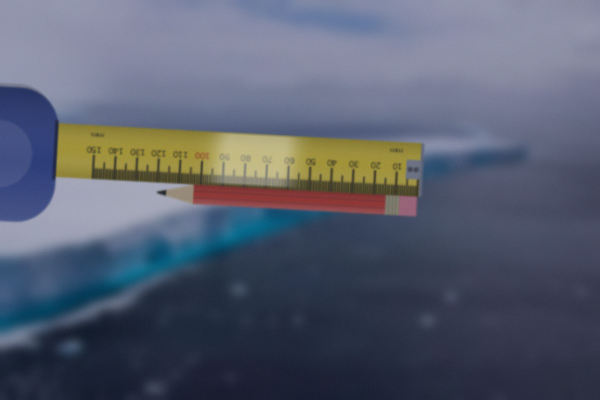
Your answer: 120,mm
